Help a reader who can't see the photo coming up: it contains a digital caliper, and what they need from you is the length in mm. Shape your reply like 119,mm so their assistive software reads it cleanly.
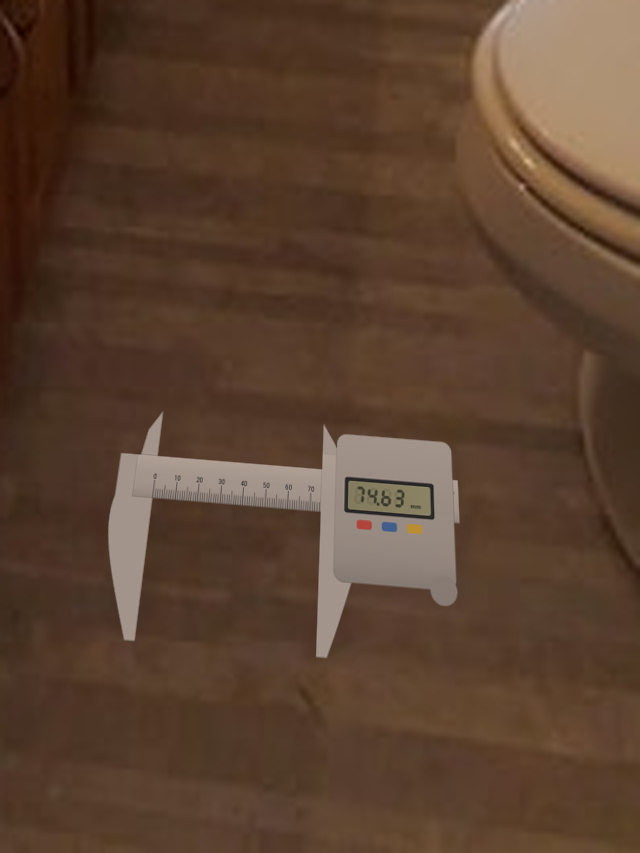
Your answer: 74.63,mm
